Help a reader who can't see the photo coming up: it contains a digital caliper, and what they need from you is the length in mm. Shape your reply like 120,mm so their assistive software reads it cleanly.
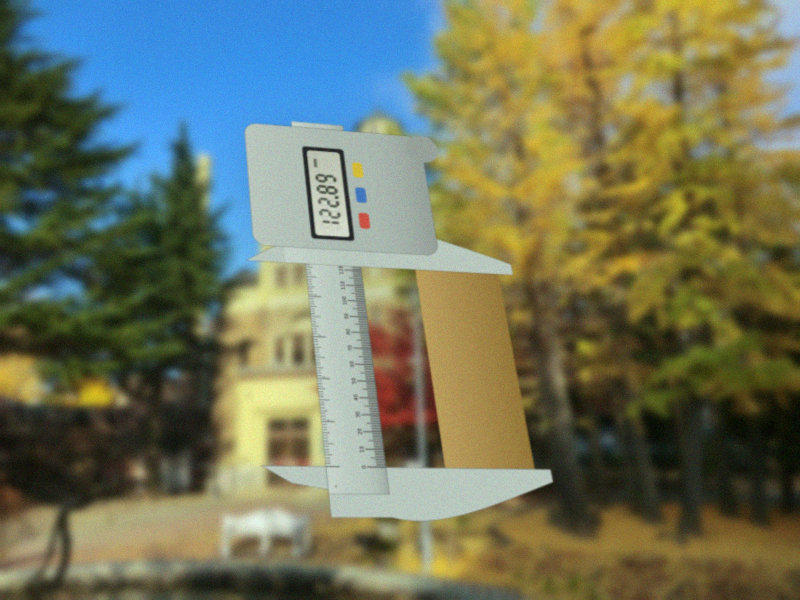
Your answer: 122.89,mm
